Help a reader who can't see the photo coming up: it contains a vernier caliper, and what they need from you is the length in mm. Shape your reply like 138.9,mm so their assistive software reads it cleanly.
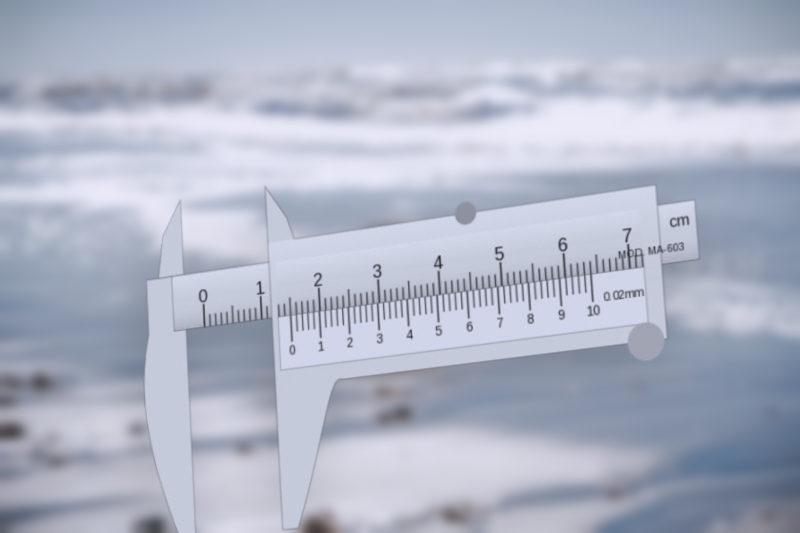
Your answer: 15.0,mm
